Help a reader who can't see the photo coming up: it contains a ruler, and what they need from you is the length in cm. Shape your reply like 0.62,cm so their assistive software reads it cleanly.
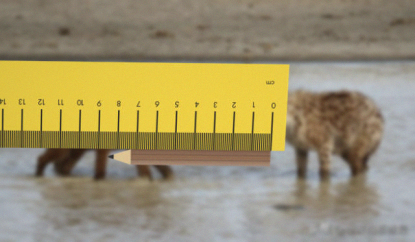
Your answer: 8.5,cm
